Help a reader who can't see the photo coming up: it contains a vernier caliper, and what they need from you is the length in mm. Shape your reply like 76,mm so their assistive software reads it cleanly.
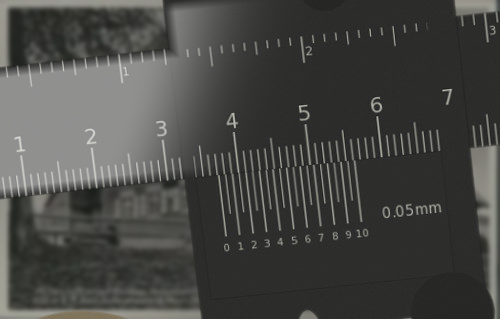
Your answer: 37.2,mm
